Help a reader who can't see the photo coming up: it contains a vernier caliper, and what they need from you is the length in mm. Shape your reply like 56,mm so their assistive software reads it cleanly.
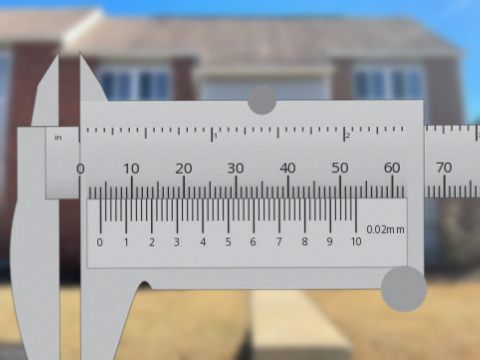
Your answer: 4.0,mm
